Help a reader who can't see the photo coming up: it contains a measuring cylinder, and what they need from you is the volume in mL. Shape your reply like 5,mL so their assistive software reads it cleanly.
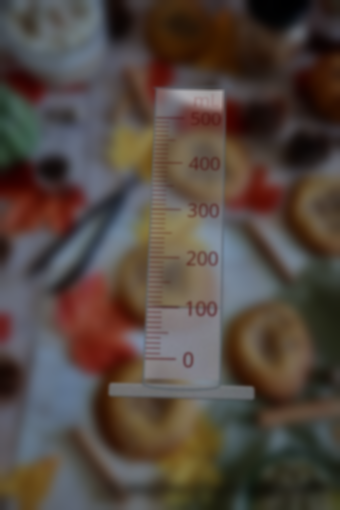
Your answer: 100,mL
